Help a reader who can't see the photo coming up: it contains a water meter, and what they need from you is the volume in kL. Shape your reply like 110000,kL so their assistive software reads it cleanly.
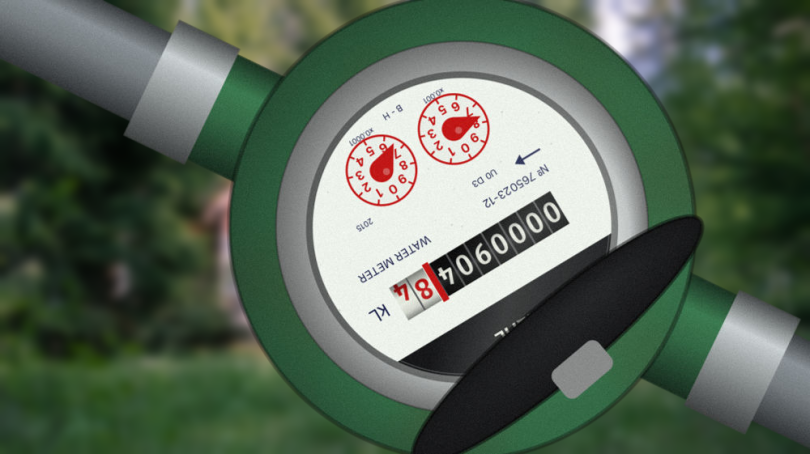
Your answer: 904.8376,kL
